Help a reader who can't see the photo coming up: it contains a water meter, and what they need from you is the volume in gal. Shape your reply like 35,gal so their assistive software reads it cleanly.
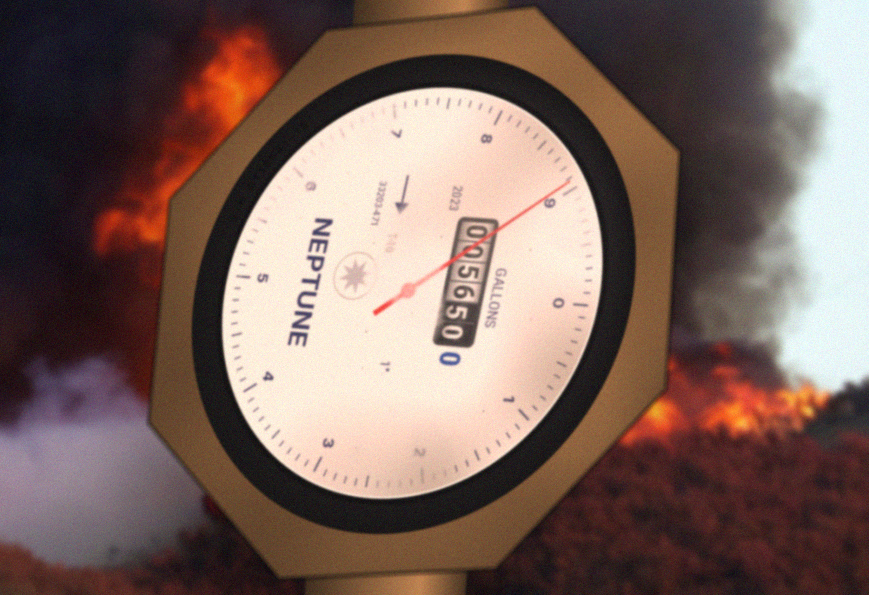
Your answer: 56498.9,gal
